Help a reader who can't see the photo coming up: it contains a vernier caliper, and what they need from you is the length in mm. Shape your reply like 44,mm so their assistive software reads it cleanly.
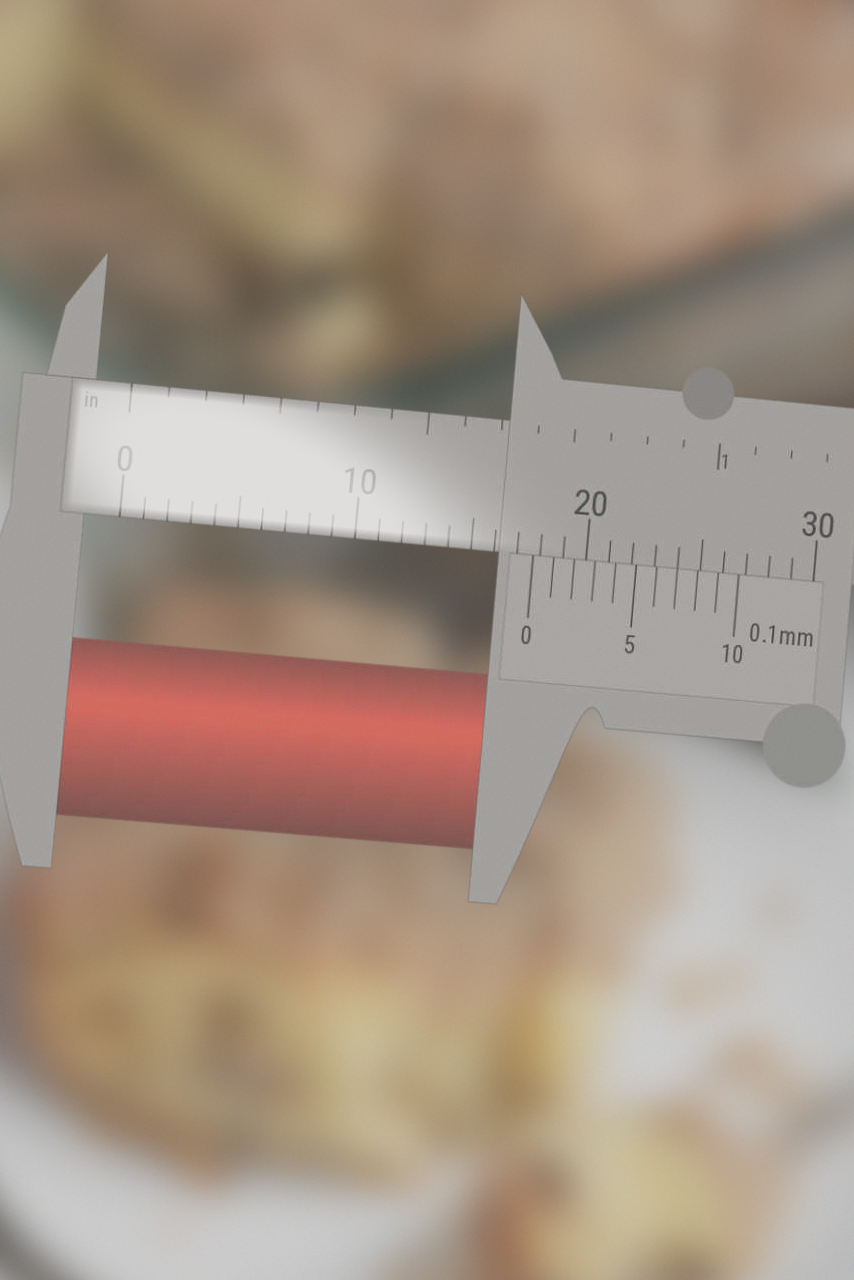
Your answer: 17.7,mm
